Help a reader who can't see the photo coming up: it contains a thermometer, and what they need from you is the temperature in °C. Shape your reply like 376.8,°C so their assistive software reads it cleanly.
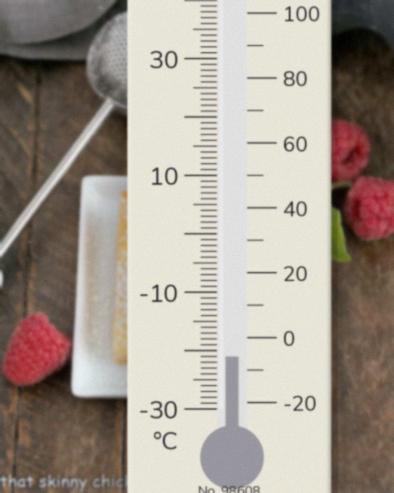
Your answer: -21,°C
